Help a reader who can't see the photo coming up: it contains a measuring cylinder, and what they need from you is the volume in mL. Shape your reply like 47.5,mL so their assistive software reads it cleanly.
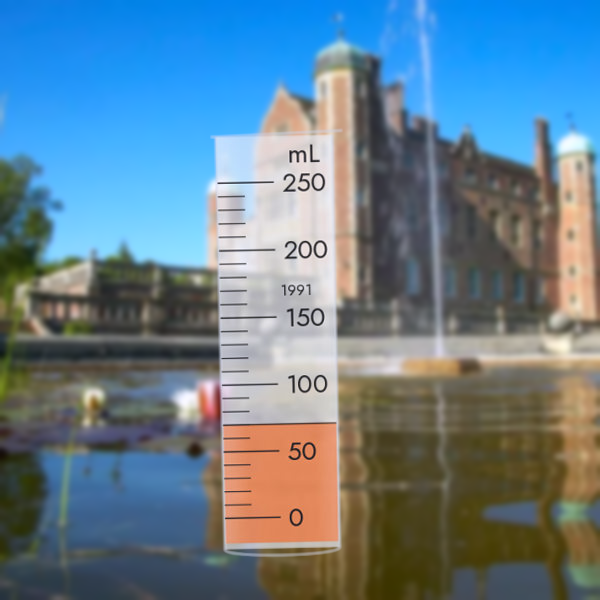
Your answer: 70,mL
